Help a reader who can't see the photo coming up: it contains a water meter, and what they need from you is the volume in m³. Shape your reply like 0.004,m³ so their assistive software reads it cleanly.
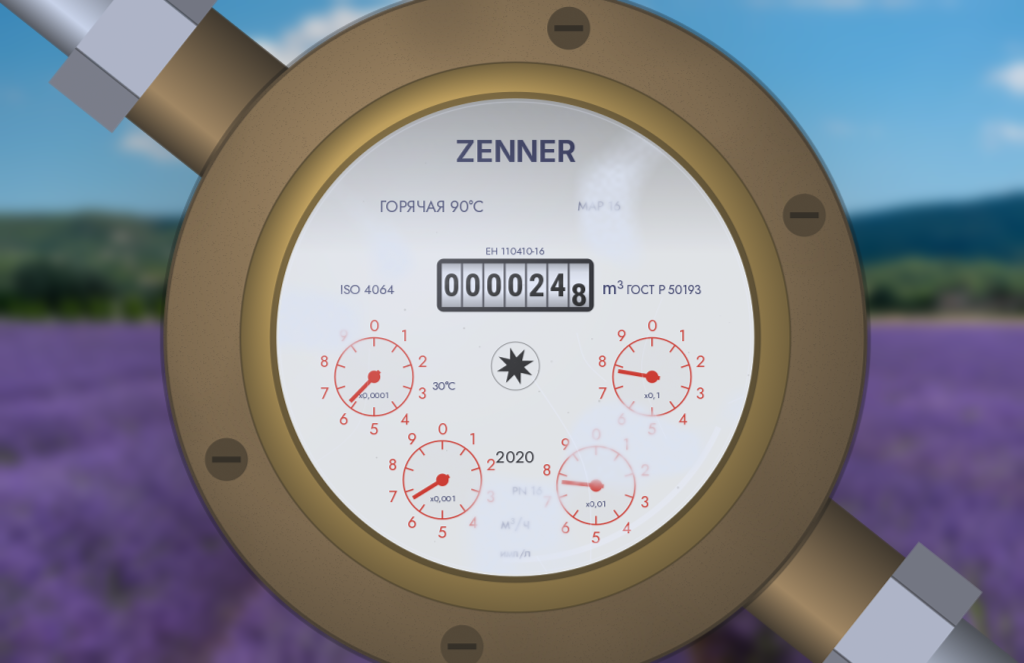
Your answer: 247.7766,m³
